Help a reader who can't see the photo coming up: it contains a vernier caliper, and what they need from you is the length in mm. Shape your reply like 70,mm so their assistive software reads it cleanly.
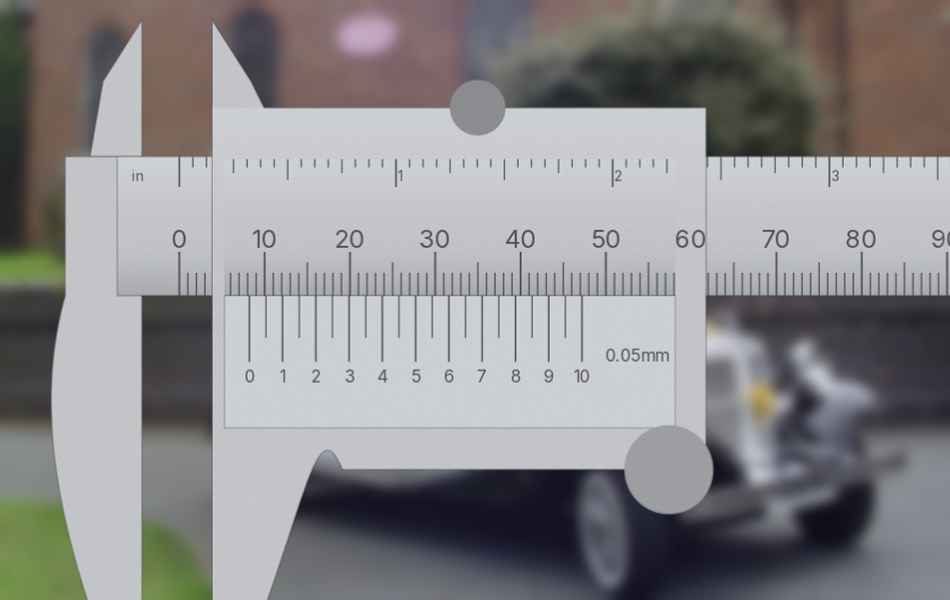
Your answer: 8.2,mm
